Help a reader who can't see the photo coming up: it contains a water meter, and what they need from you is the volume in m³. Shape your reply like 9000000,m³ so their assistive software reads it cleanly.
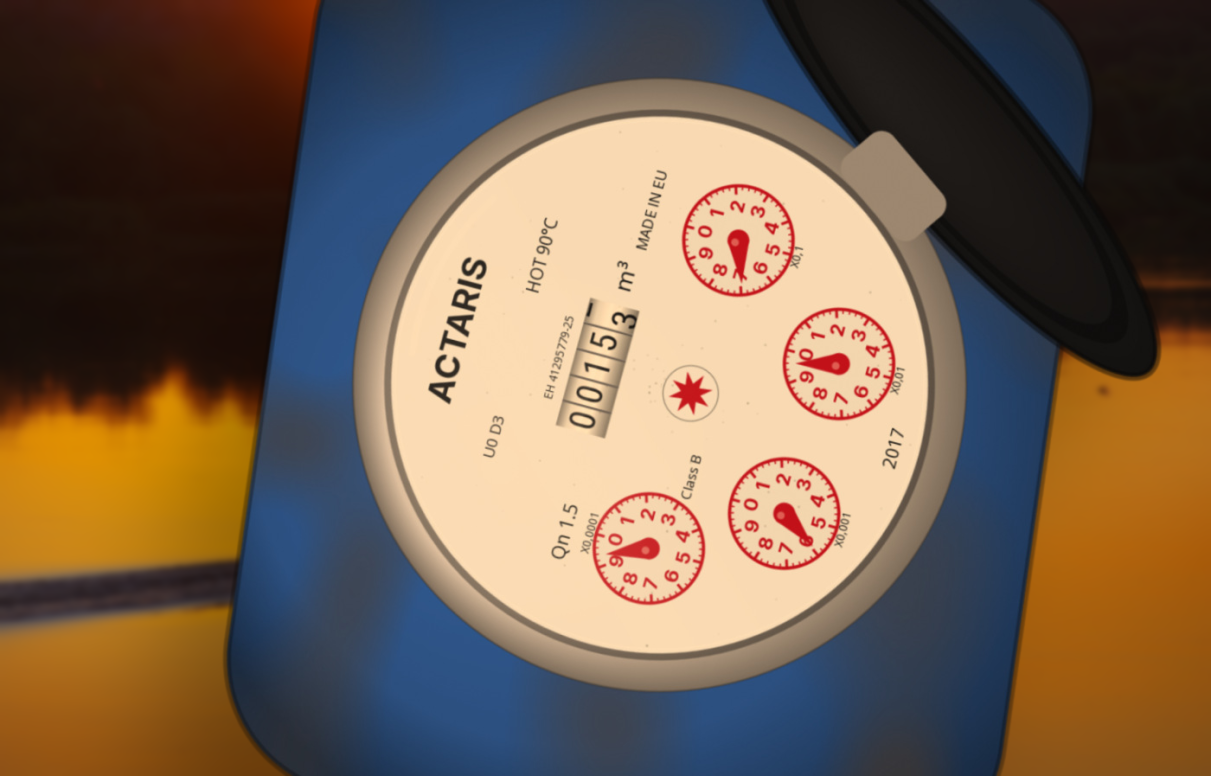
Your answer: 152.6959,m³
